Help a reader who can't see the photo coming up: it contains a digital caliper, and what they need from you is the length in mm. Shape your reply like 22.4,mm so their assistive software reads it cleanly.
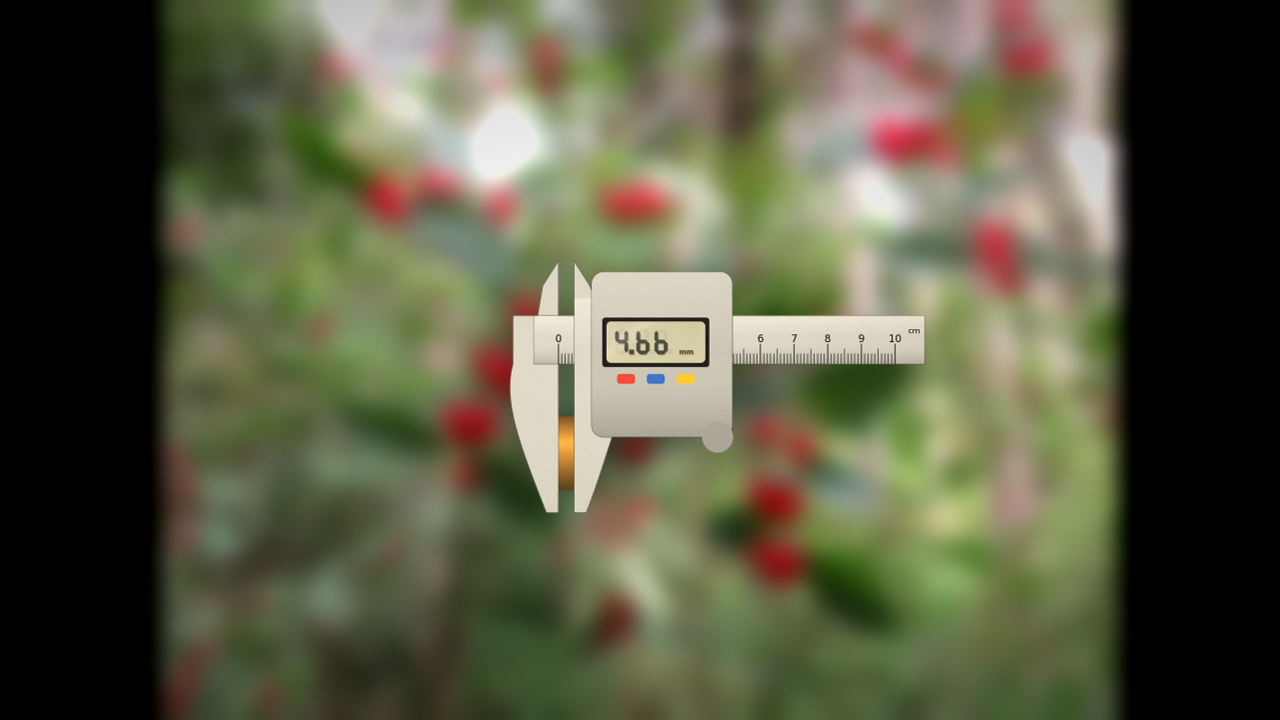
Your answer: 4.66,mm
